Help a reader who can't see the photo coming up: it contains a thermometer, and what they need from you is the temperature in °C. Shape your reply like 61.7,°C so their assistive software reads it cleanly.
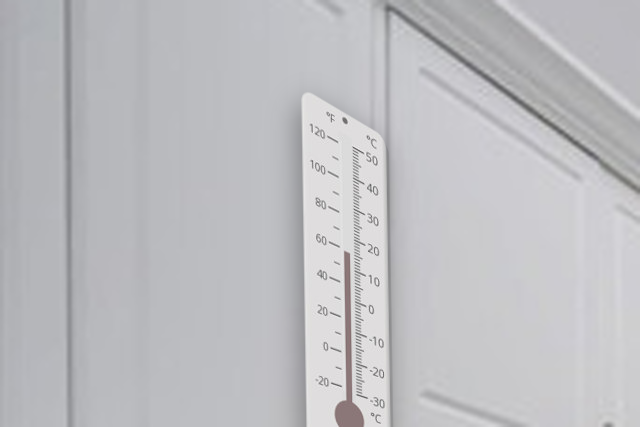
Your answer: 15,°C
